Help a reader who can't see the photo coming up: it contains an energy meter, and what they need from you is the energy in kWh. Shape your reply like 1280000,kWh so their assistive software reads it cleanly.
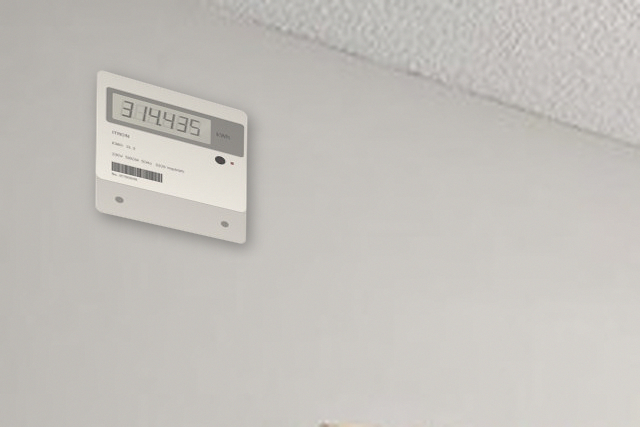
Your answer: 314.435,kWh
